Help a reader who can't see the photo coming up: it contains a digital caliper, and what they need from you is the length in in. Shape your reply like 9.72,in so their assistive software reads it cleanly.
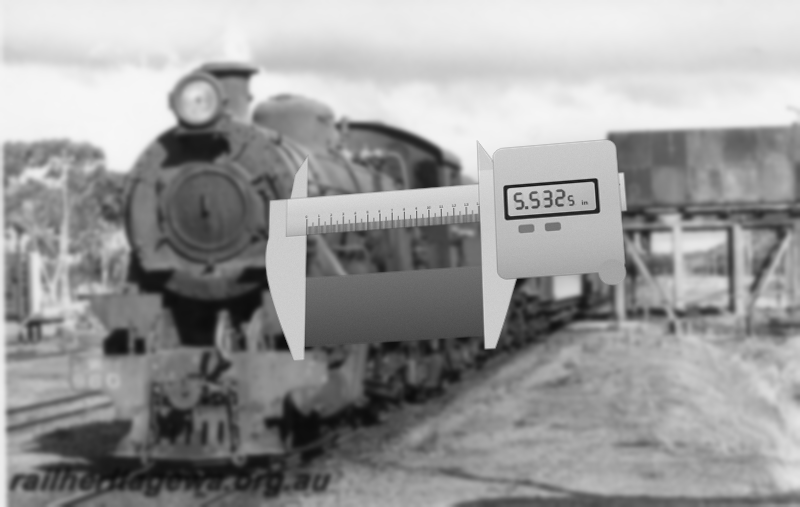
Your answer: 5.5325,in
